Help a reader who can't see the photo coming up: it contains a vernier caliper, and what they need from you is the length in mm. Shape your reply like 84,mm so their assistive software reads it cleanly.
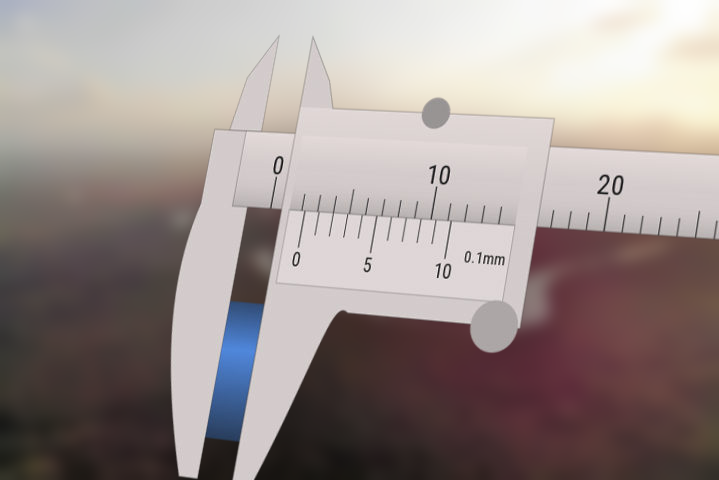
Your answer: 2.2,mm
